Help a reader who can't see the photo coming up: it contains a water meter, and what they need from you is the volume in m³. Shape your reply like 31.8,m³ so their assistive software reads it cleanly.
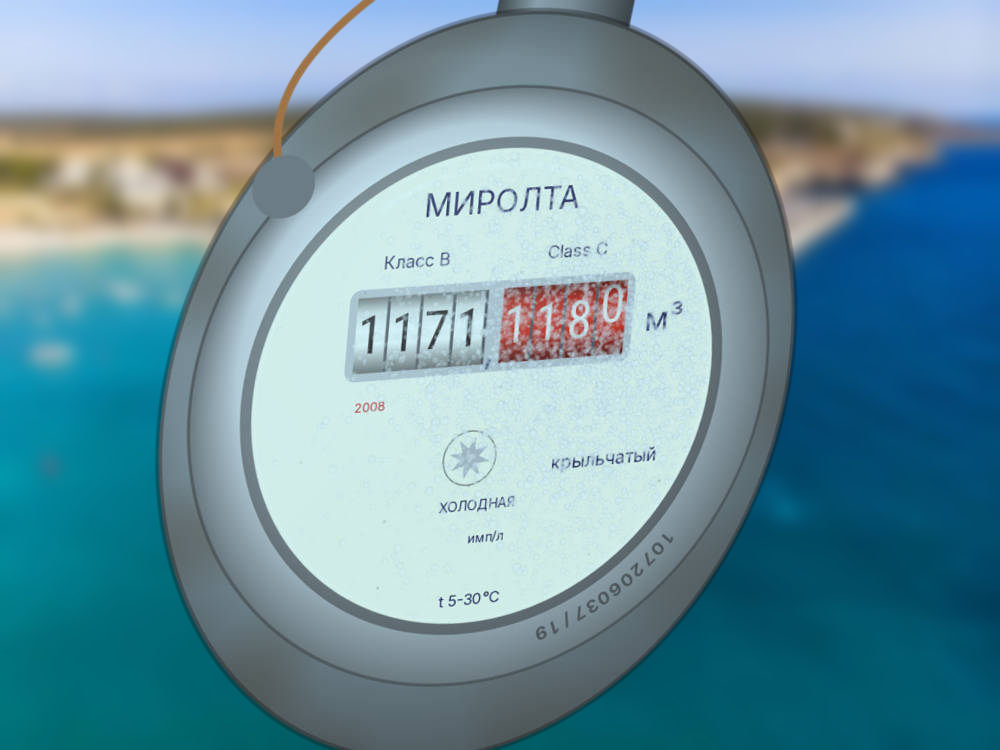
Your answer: 1171.1180,m³
